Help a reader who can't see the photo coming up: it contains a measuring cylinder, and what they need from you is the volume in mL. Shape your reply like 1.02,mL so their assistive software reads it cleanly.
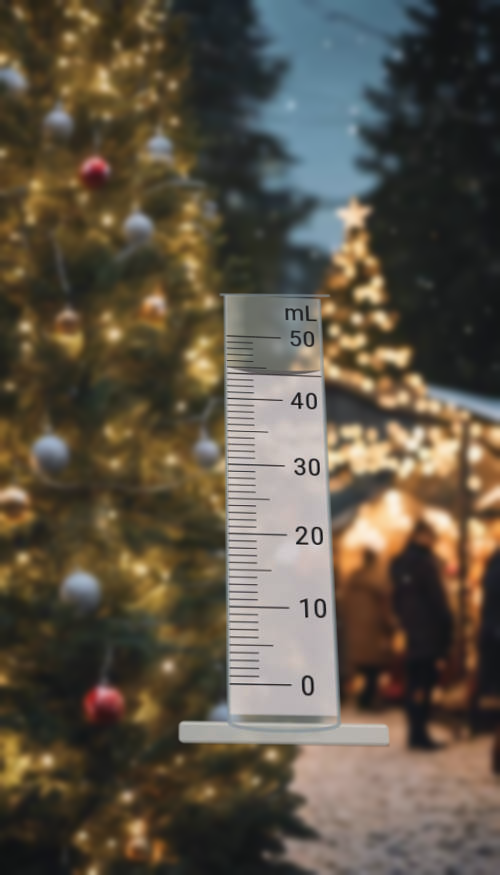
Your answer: 44,mL
